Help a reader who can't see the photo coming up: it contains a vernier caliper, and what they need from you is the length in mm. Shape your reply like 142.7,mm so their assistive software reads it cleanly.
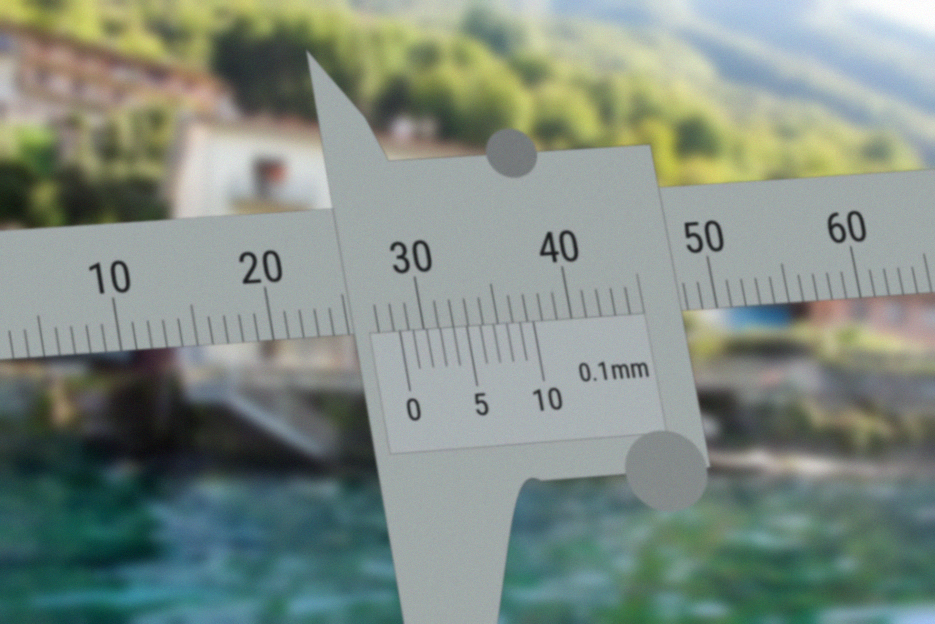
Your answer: 28.4,mm
